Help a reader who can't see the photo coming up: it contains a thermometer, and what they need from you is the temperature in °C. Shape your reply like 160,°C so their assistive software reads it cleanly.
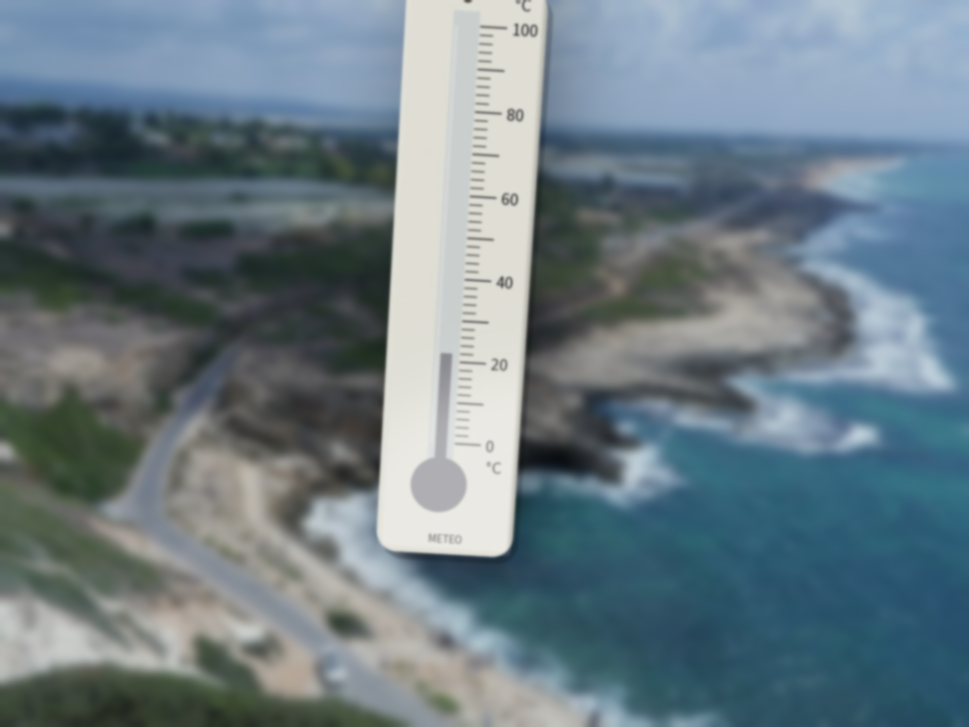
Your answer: 22,°C
